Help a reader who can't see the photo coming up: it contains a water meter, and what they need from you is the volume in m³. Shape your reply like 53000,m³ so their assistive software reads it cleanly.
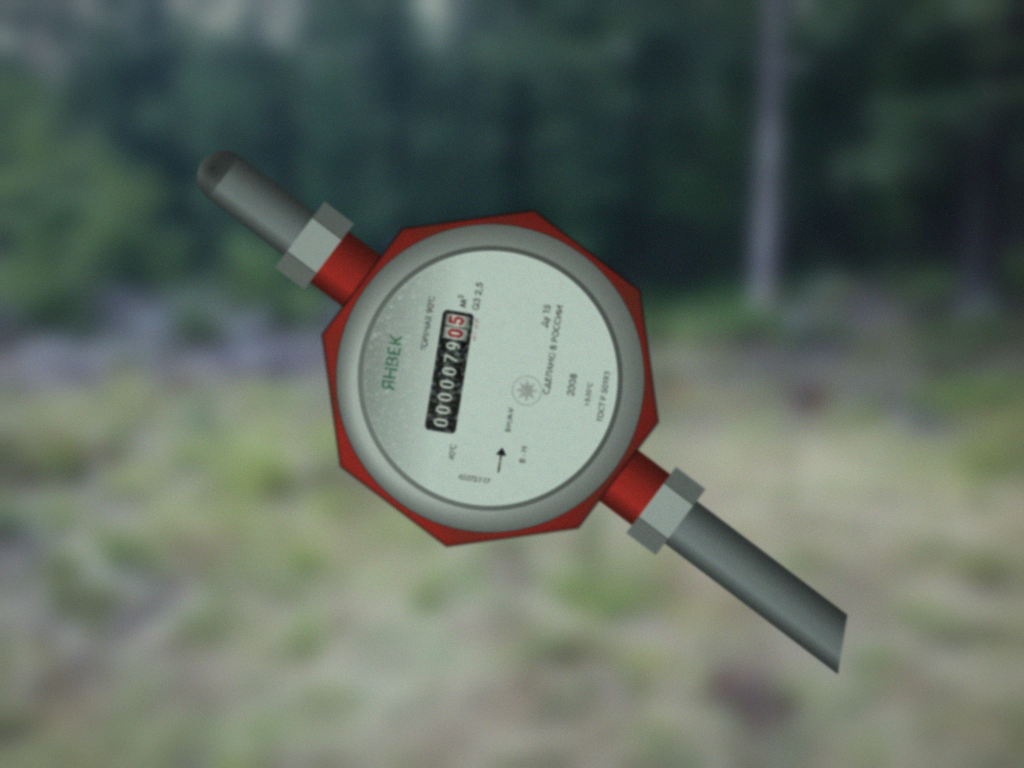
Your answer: 79.05,m³
